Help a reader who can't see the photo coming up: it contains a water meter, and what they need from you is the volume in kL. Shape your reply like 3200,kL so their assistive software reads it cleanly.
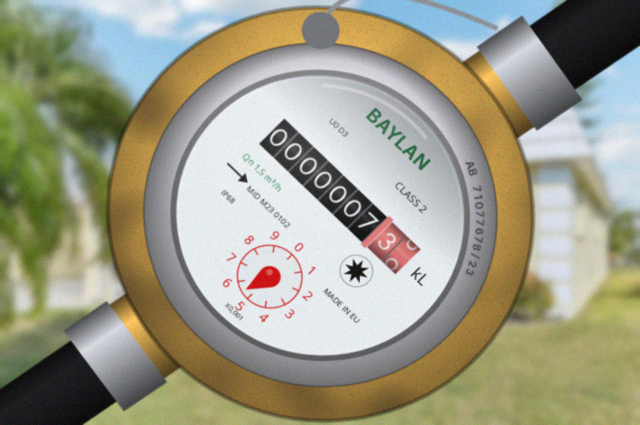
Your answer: 7.385,kL
